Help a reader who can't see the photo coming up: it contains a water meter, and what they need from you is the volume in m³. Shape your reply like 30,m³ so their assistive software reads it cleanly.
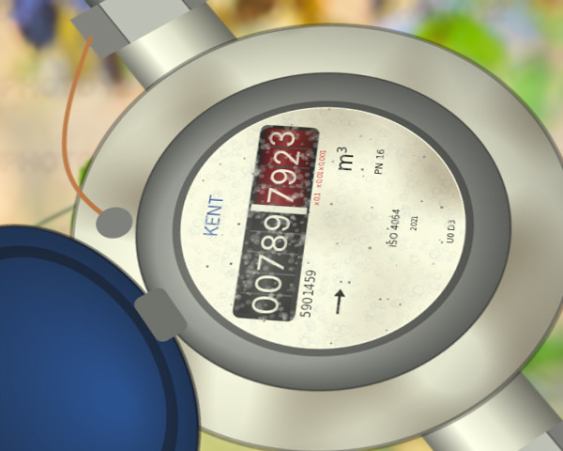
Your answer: 789.7923,m³
